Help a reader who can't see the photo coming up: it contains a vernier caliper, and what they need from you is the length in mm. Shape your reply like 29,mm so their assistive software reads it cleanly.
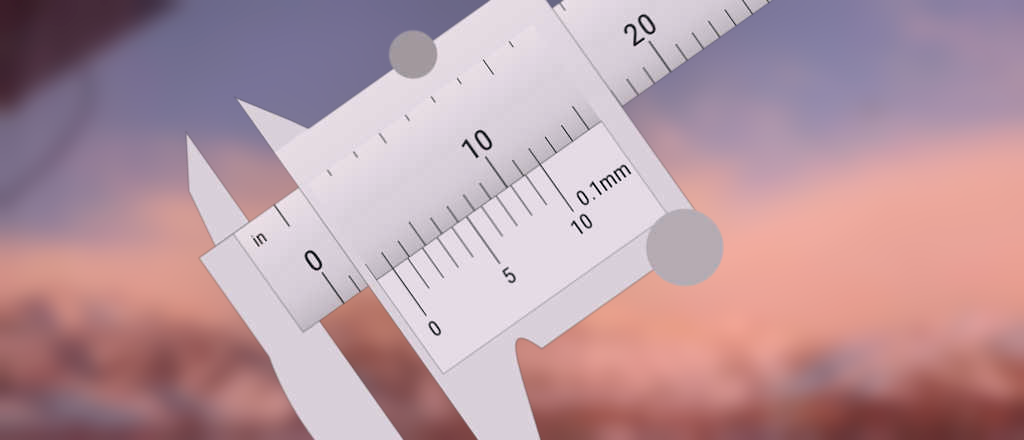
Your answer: 3.0,mm
